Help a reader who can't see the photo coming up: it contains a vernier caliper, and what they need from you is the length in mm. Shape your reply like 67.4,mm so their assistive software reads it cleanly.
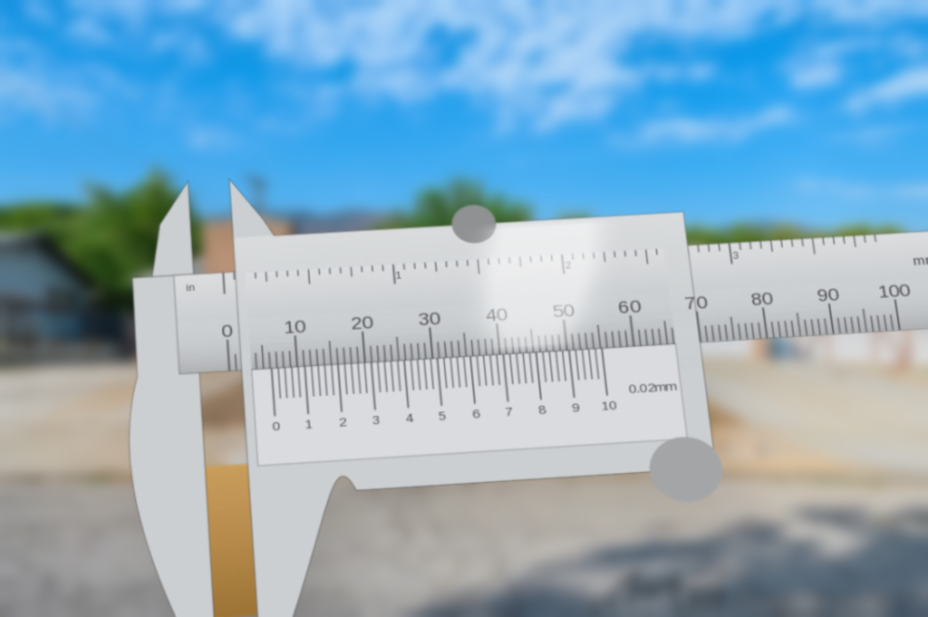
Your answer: 6.2,mm
